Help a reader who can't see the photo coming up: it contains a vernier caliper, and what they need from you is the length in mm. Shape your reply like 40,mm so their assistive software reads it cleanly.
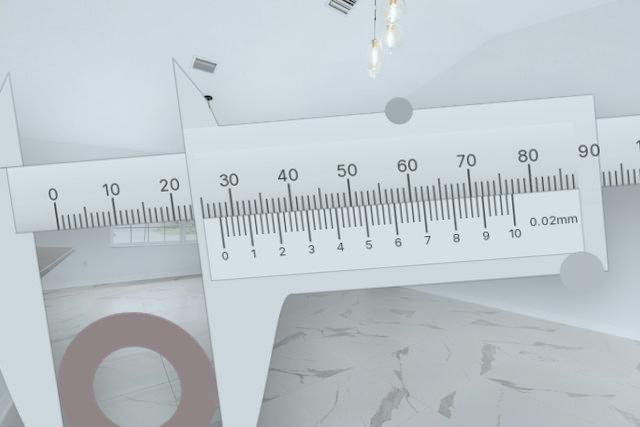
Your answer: 27.8,mm
